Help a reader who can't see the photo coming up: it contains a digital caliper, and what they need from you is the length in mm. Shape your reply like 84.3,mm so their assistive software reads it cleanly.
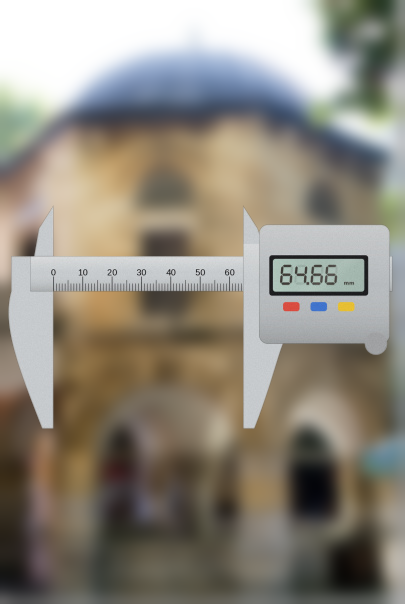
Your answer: 64.66,mm
